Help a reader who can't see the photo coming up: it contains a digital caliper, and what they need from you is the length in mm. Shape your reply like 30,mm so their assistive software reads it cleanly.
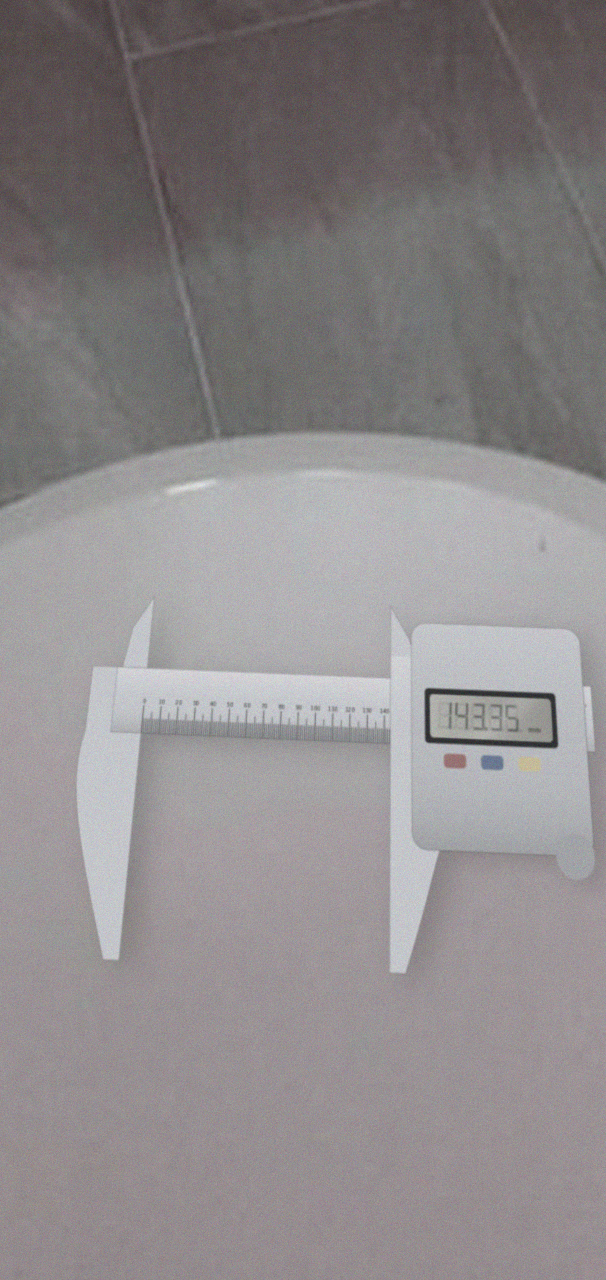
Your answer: 143.35,mm
